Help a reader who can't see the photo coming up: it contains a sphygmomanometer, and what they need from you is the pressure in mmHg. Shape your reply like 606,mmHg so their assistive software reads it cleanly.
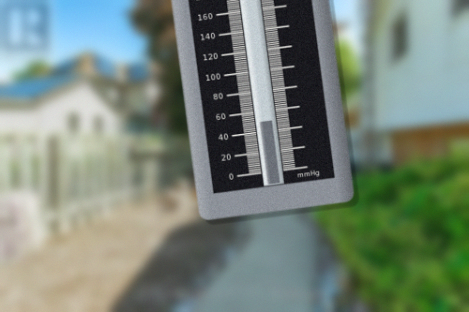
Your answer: 50,mmHg
